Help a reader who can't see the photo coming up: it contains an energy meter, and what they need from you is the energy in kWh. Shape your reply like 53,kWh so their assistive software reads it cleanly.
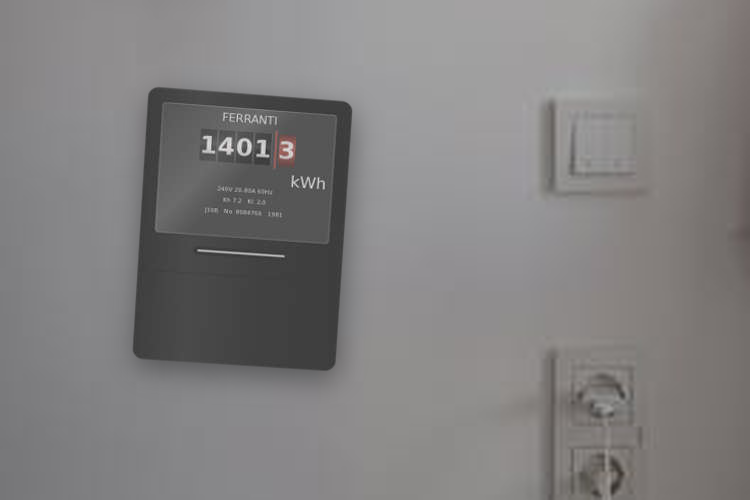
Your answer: 1401.3,kWh
